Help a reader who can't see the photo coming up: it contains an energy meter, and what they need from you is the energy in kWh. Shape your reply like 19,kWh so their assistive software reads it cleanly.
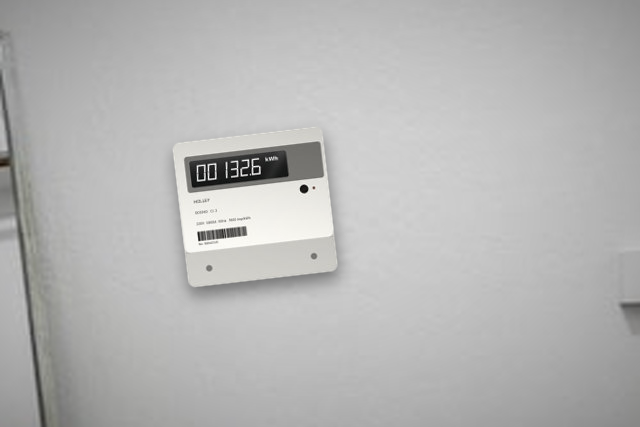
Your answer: 132.6,kWh
